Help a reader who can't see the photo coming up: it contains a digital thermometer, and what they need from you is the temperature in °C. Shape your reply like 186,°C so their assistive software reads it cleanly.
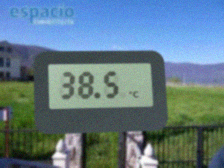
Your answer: 38.5,°C
